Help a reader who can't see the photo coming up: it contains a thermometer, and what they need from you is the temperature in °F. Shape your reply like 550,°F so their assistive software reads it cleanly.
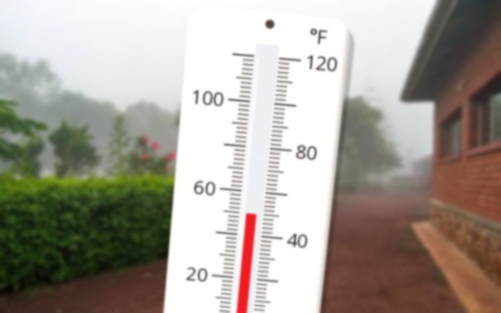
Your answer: 50,°F
